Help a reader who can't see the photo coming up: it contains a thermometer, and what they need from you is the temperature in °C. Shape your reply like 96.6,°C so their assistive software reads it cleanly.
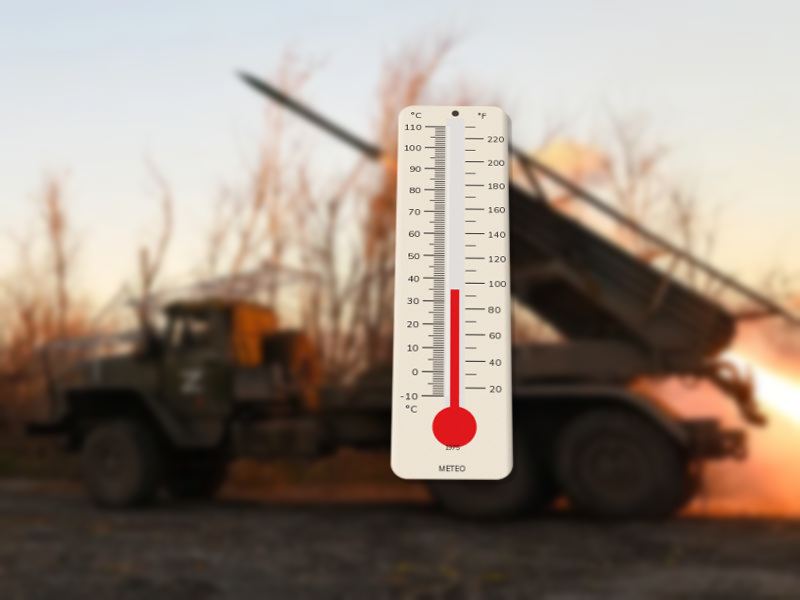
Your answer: 35,°C
